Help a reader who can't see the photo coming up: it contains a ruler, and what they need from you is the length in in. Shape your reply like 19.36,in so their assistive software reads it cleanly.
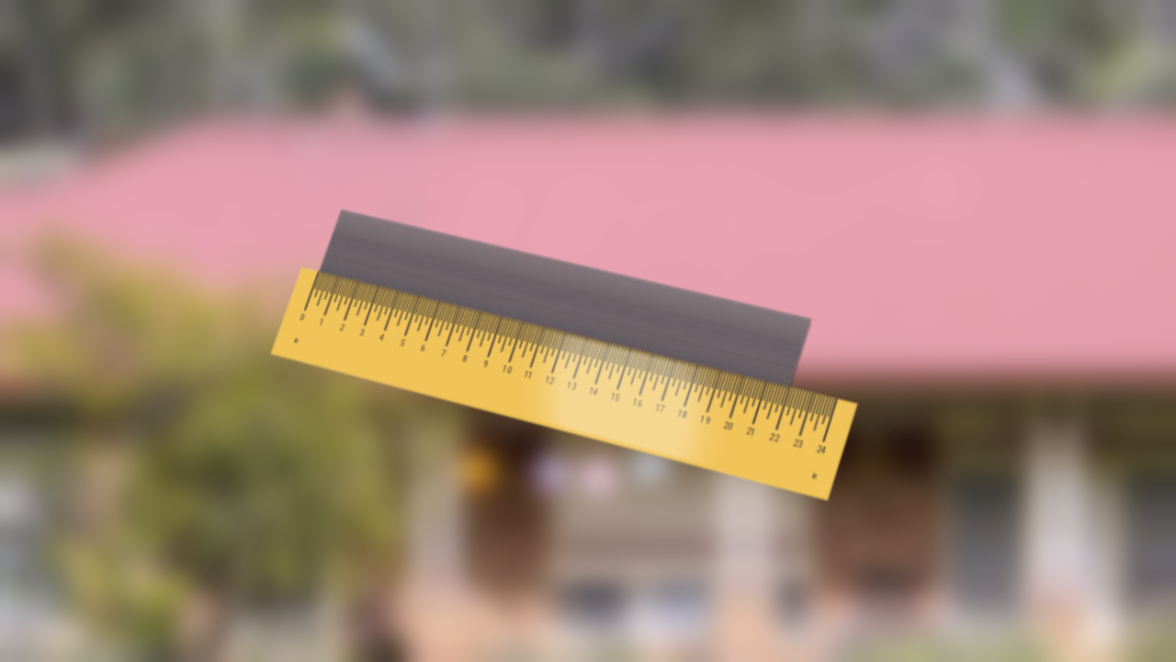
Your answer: 22,in
